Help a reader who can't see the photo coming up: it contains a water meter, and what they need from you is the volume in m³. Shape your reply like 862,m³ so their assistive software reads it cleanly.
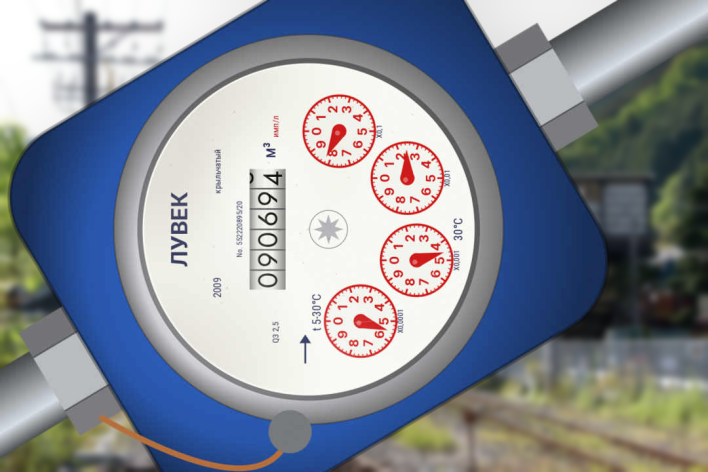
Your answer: 90693.8245,m³
